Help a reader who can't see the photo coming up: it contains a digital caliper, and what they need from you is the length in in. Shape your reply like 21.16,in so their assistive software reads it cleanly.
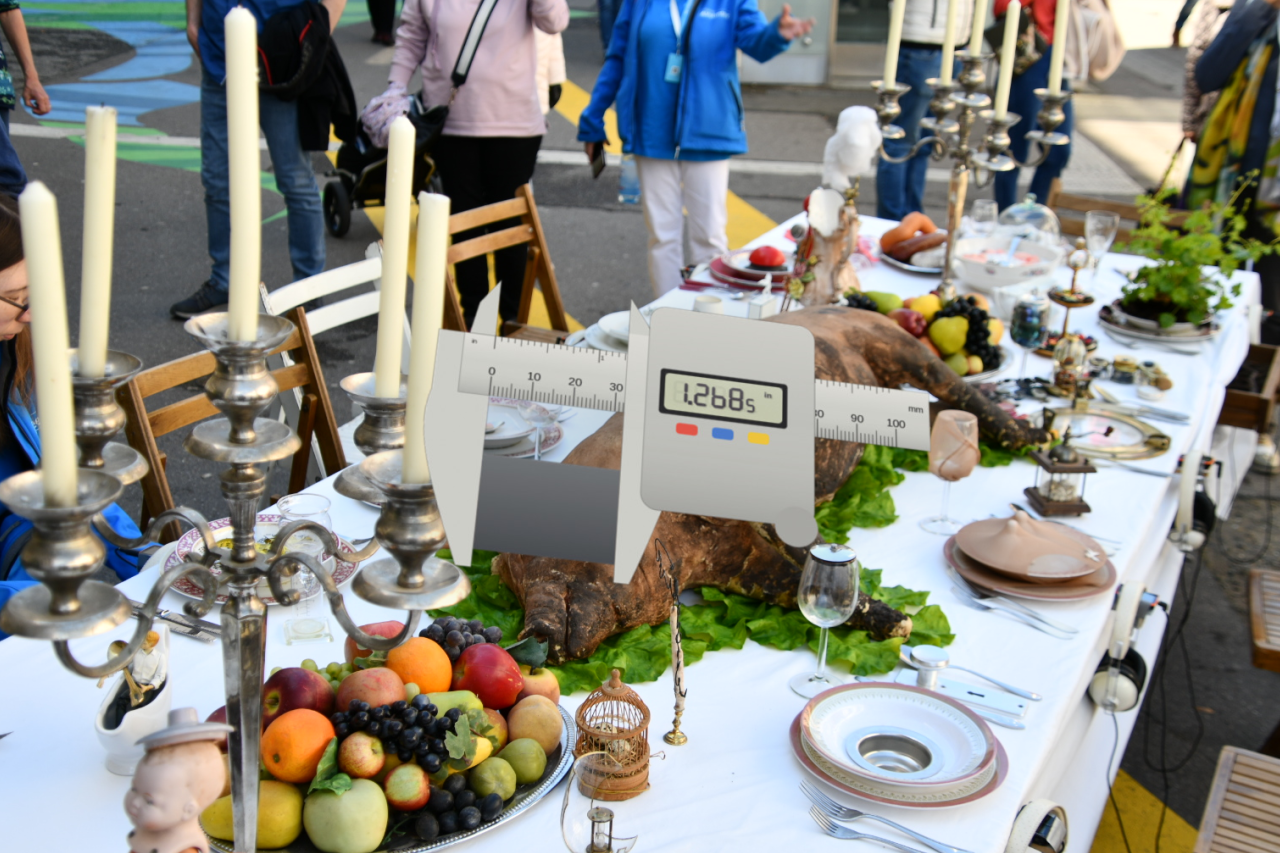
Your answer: 1.2685,in
